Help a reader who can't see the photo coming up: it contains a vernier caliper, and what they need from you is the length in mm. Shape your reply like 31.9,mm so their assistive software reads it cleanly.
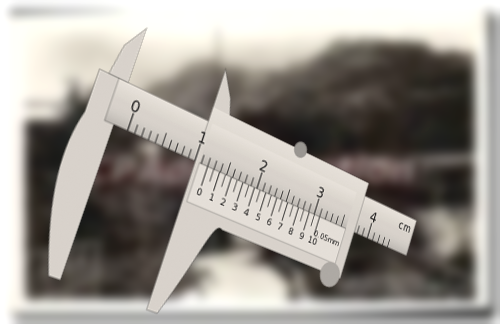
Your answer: 12.0,mm
